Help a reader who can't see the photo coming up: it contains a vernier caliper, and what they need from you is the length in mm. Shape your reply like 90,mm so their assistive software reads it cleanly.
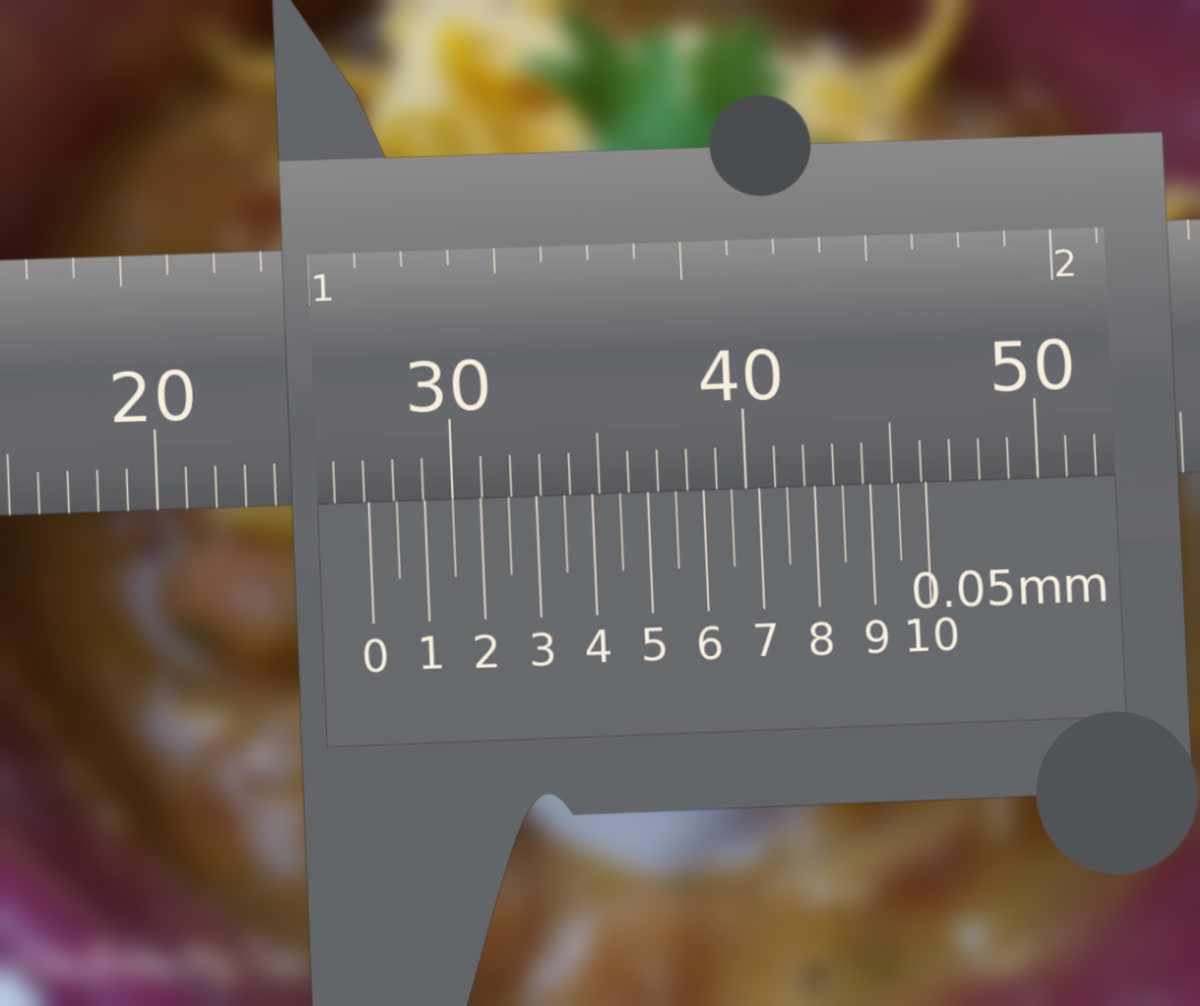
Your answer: 27.15,mm
